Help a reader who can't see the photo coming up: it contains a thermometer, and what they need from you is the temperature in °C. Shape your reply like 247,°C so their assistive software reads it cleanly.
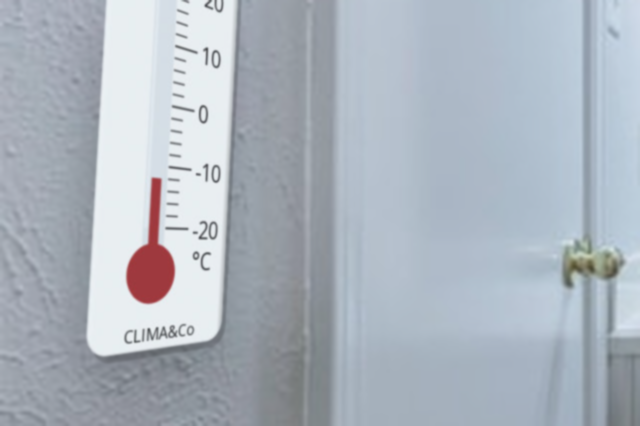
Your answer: -12,°C
